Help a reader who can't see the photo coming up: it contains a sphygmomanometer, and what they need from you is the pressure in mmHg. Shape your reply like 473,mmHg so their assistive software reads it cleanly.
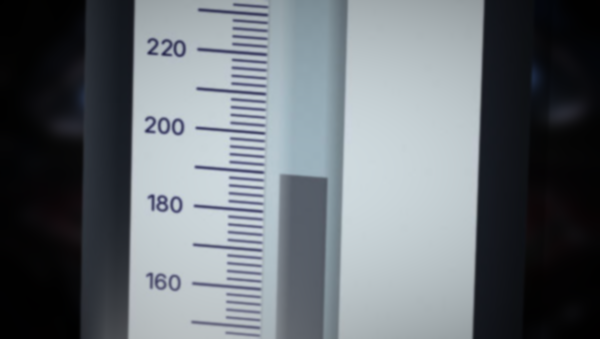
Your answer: 190,mmHg
